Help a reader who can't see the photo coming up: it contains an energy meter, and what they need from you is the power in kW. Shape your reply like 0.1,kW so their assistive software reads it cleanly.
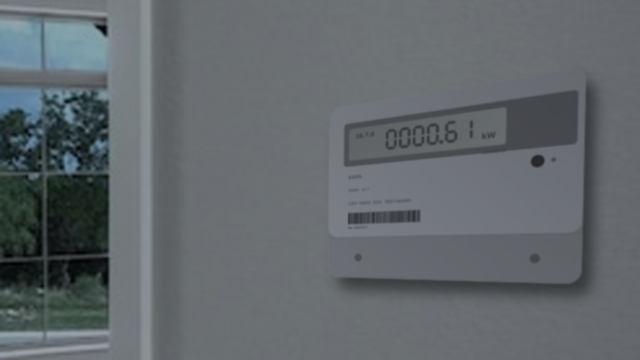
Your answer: 0.61,kW
